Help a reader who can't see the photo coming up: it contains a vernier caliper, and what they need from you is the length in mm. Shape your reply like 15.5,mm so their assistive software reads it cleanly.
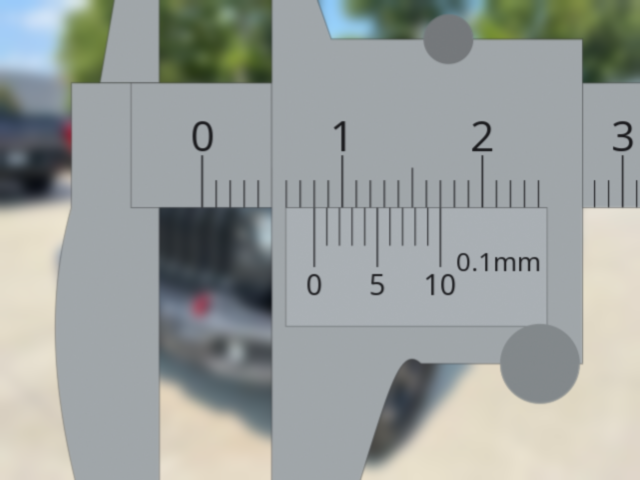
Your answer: 8.0,mm
